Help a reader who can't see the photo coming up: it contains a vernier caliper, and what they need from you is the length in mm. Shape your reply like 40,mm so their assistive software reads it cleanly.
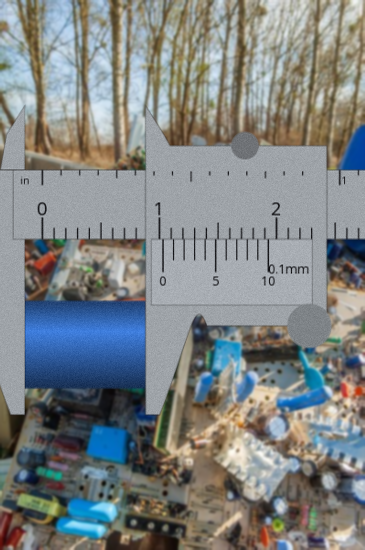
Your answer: 10.3,mm
